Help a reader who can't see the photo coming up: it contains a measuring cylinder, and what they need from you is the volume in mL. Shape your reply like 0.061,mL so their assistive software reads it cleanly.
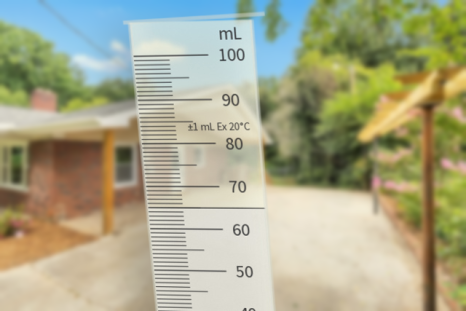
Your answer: 65,mL
